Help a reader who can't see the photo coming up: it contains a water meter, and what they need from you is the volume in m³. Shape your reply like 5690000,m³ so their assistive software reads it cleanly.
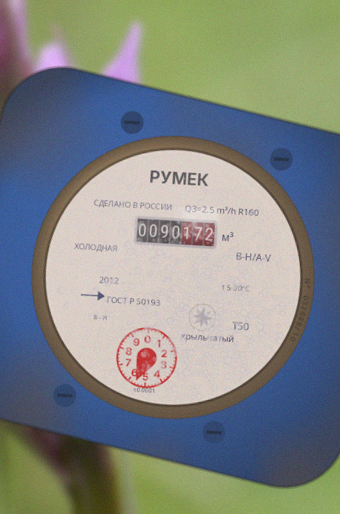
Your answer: 90.1725,m³
